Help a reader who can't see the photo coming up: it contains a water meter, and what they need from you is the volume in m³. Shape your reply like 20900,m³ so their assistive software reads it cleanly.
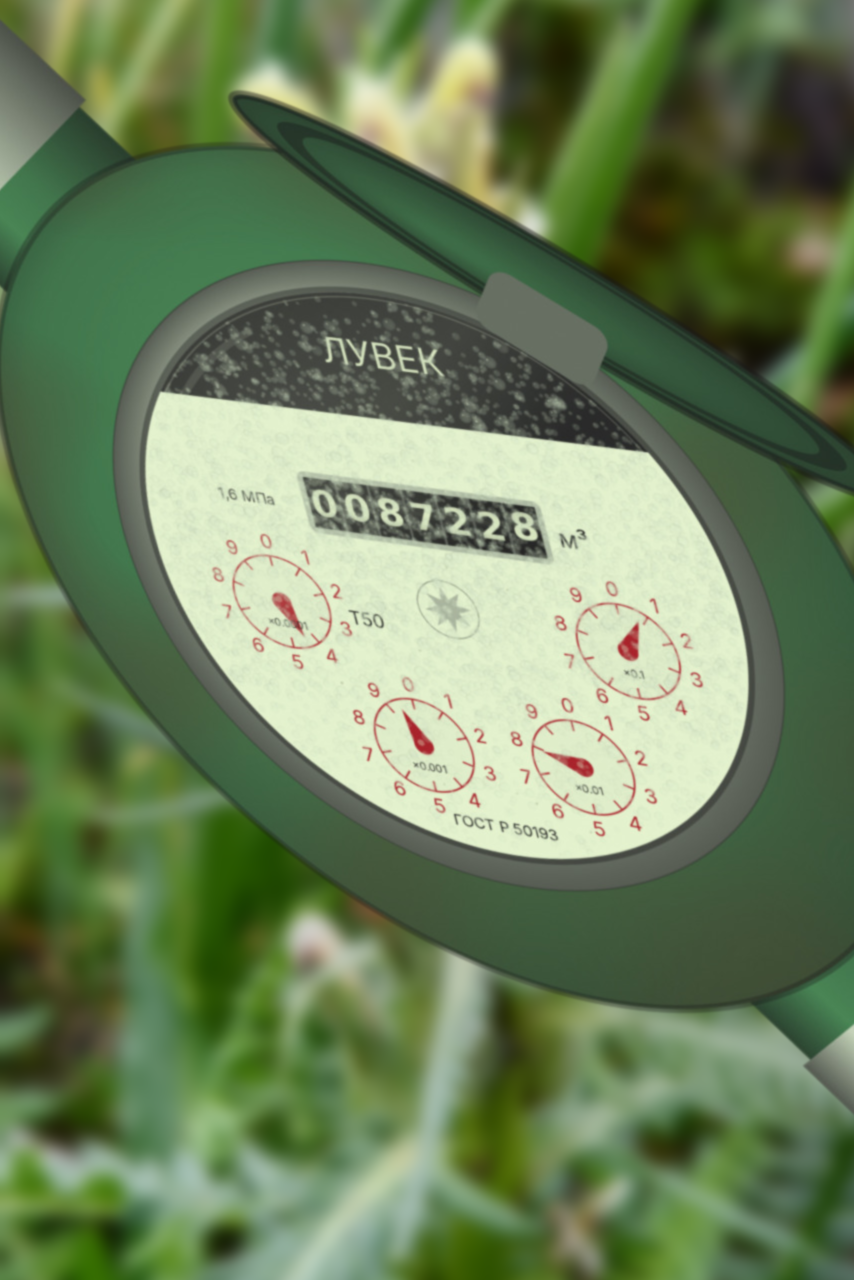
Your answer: 87228.0794,m³
